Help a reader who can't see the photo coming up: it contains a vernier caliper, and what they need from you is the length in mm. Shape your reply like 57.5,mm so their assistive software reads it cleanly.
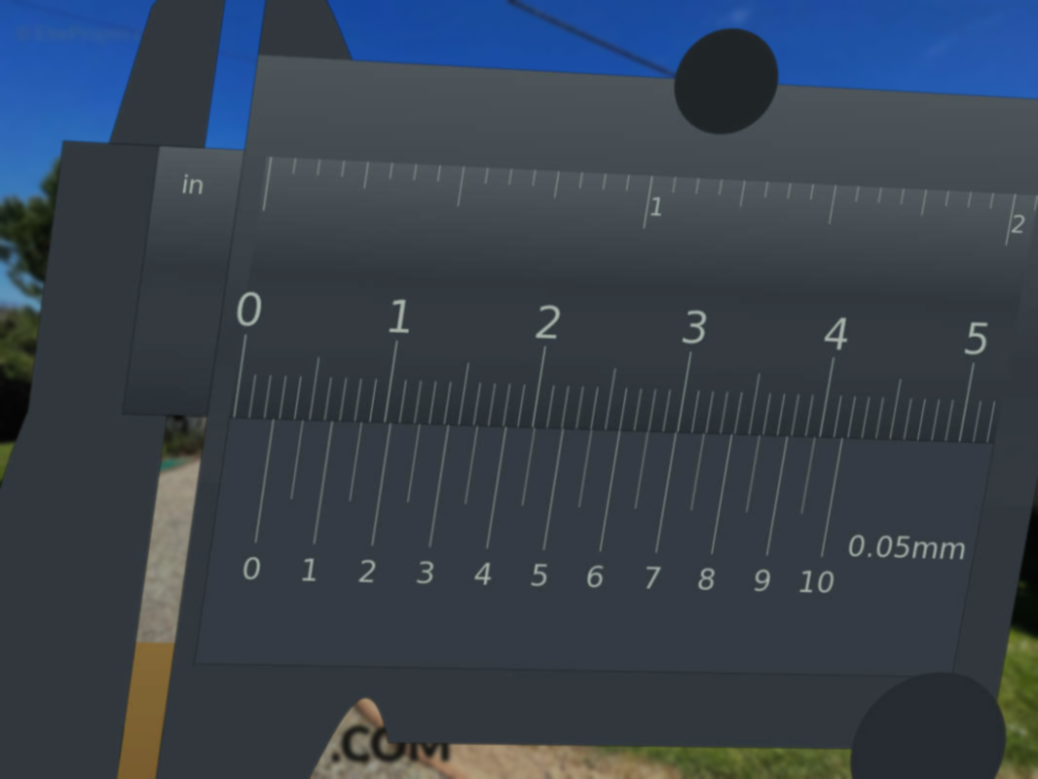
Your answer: 2.6,mm
